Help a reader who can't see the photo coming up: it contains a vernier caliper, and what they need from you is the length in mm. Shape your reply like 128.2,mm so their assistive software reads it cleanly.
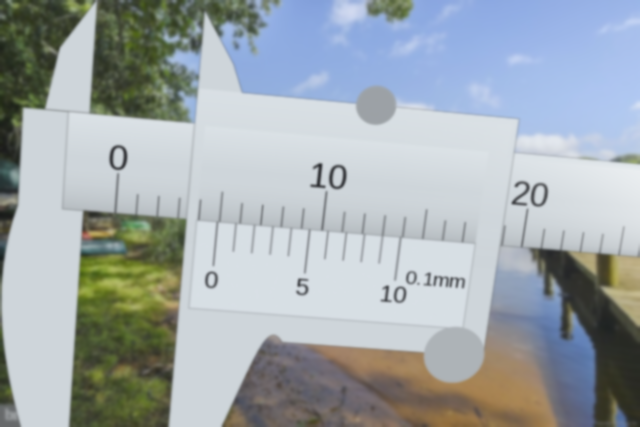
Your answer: 4.9,mm
